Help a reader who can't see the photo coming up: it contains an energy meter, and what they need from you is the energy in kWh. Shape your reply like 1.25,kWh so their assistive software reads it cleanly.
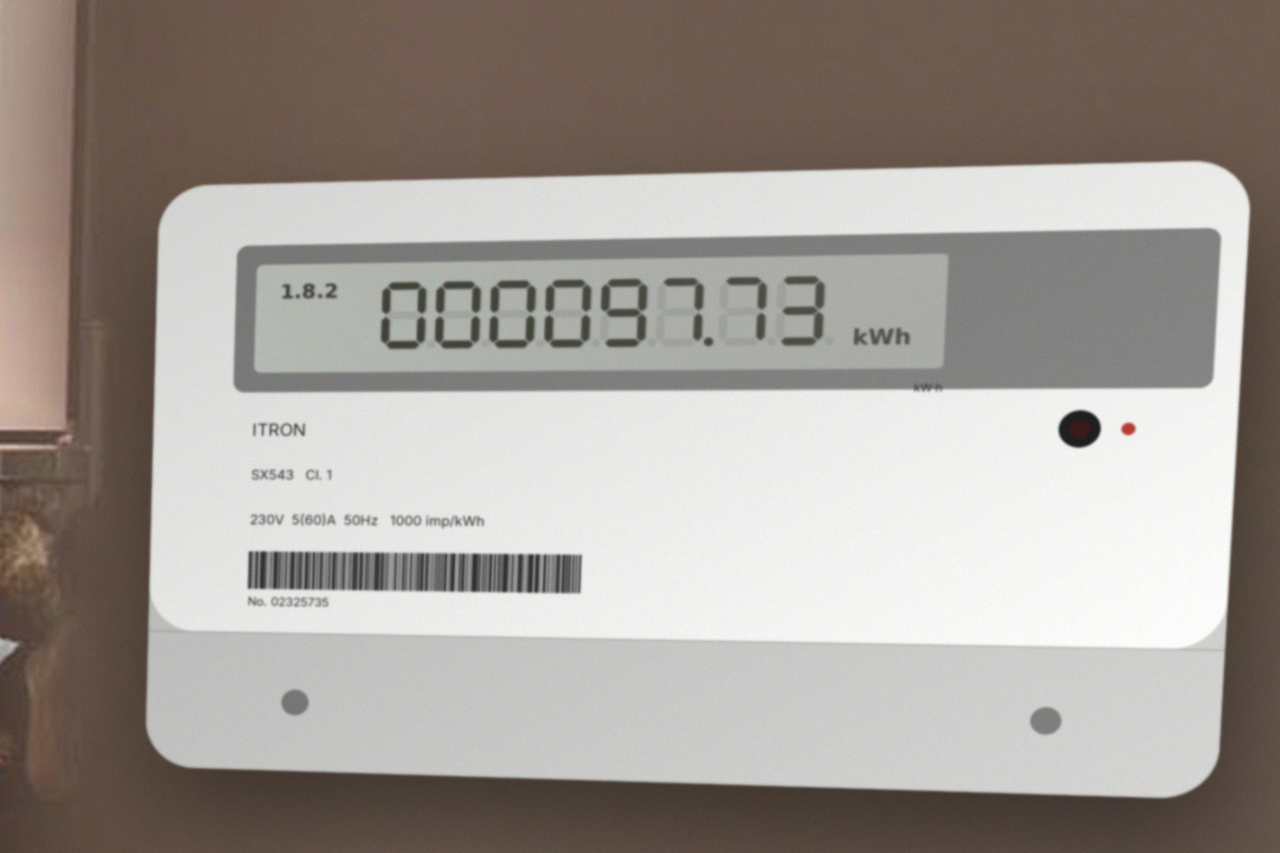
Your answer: 97.73,kWh
